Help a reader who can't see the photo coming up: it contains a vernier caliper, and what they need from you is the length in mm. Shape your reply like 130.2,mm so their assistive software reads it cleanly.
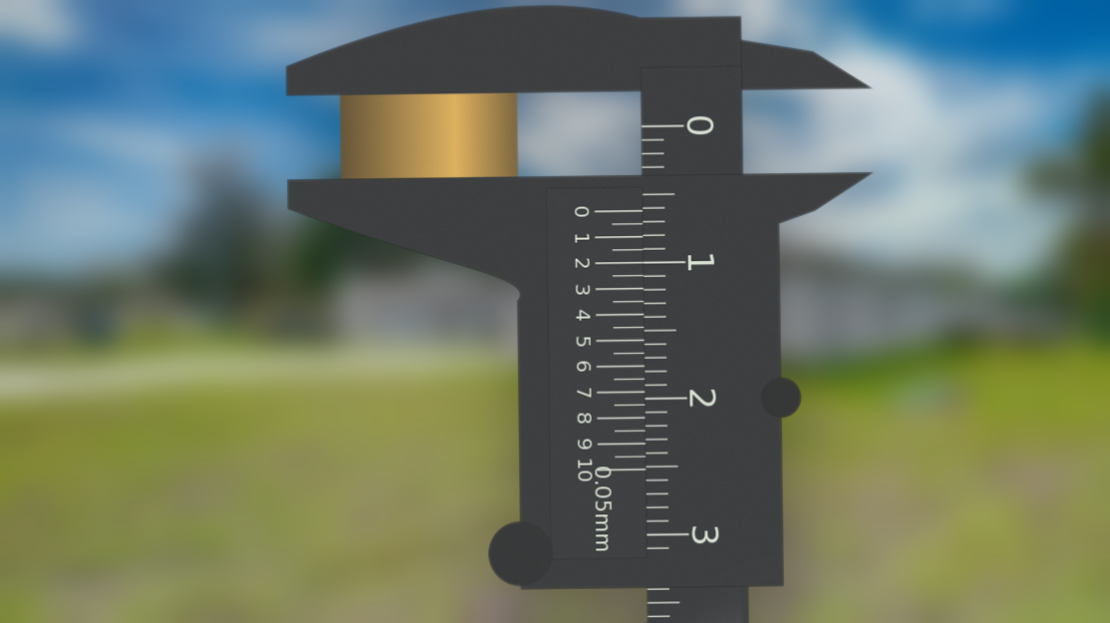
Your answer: 6.2,mm
